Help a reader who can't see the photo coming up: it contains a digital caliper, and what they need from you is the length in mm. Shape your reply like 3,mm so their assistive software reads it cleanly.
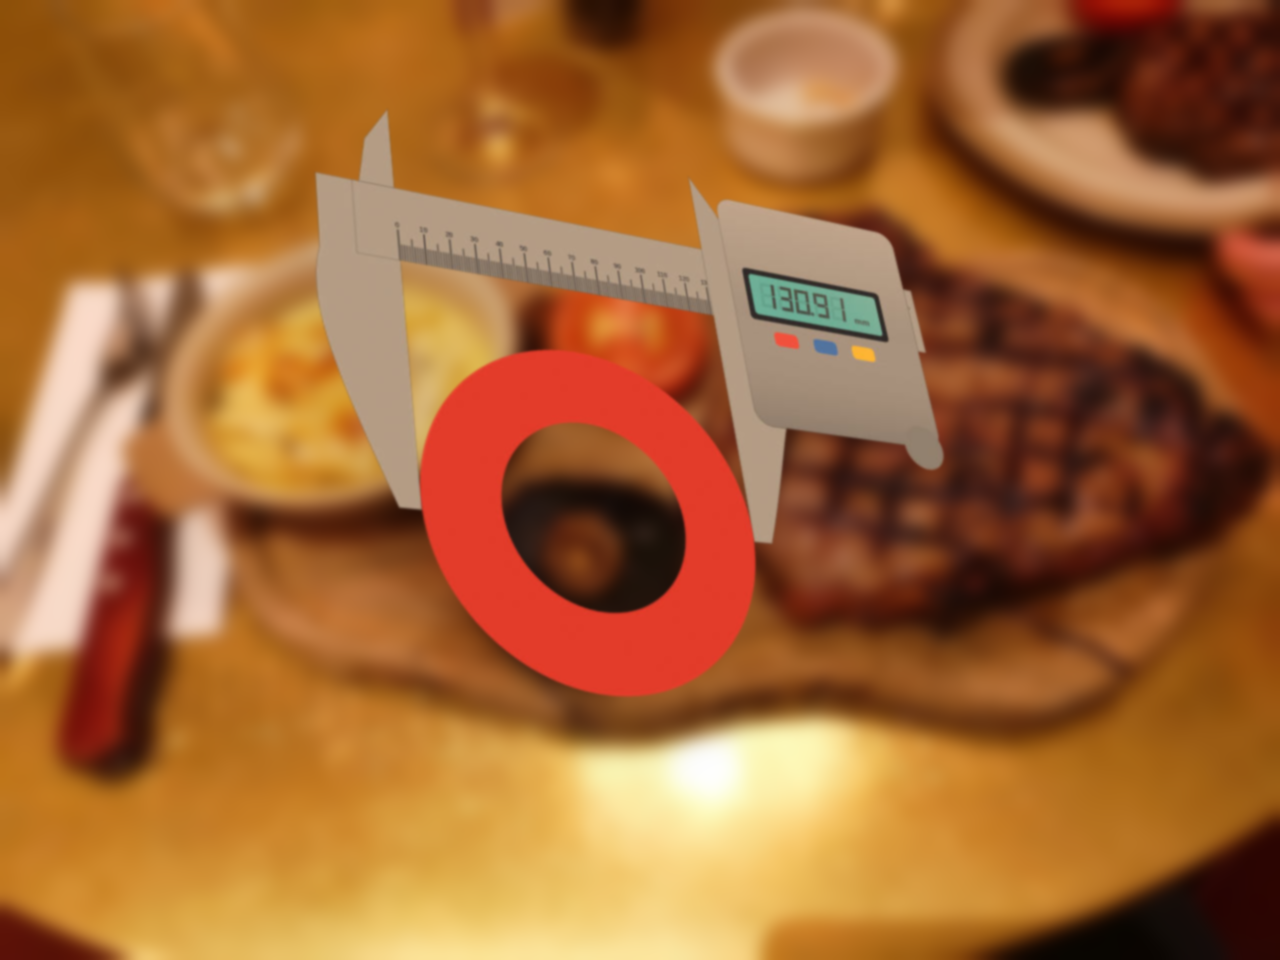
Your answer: 130.91,mm
